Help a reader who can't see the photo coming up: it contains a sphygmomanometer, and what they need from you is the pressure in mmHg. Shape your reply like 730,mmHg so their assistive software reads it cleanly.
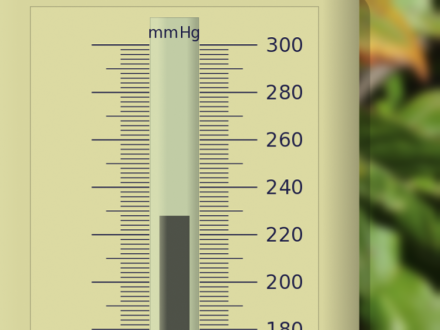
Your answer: 228,mmHg
